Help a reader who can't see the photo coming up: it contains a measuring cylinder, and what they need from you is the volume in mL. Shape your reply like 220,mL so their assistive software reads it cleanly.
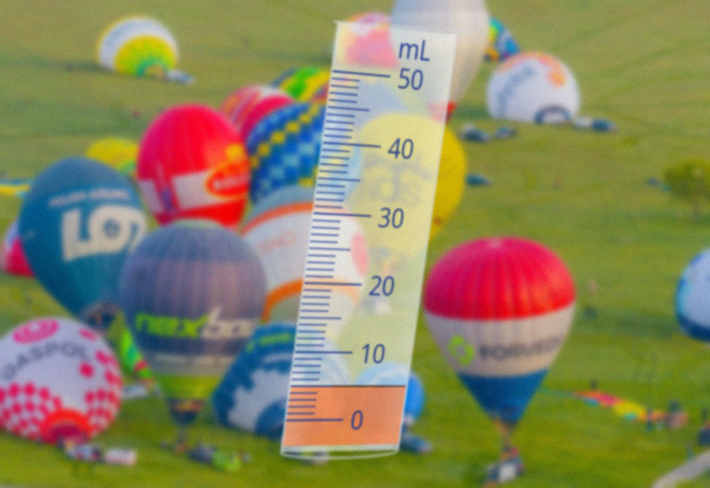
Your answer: 5,mL
